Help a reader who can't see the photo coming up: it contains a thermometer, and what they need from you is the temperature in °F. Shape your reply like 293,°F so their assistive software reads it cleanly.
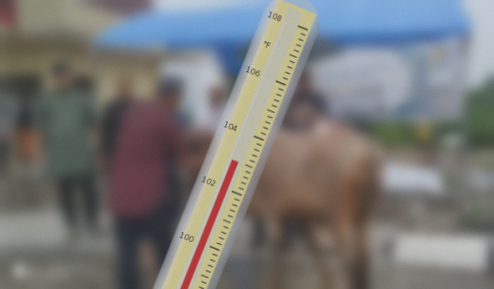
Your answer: 103,°F
